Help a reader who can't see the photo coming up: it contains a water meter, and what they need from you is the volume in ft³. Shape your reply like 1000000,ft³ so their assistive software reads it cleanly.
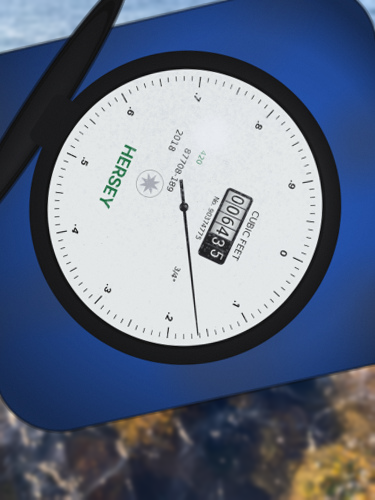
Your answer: 6435.16,ft³
